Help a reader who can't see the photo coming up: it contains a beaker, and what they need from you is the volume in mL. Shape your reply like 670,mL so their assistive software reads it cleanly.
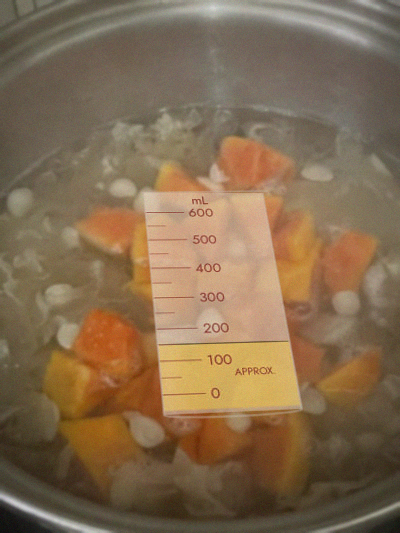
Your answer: 150,mL
